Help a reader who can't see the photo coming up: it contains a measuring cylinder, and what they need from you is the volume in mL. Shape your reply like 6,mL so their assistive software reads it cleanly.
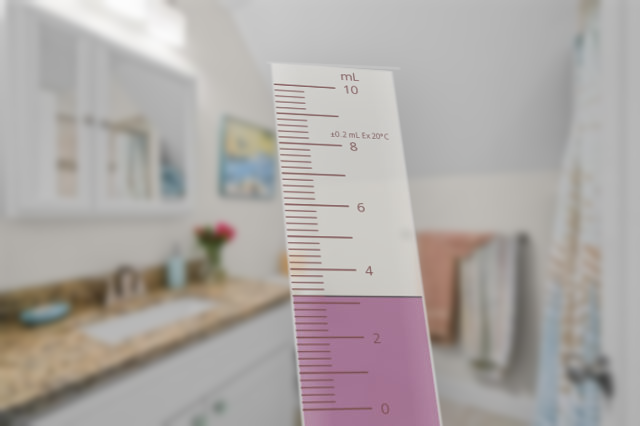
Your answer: 3.2,mL
